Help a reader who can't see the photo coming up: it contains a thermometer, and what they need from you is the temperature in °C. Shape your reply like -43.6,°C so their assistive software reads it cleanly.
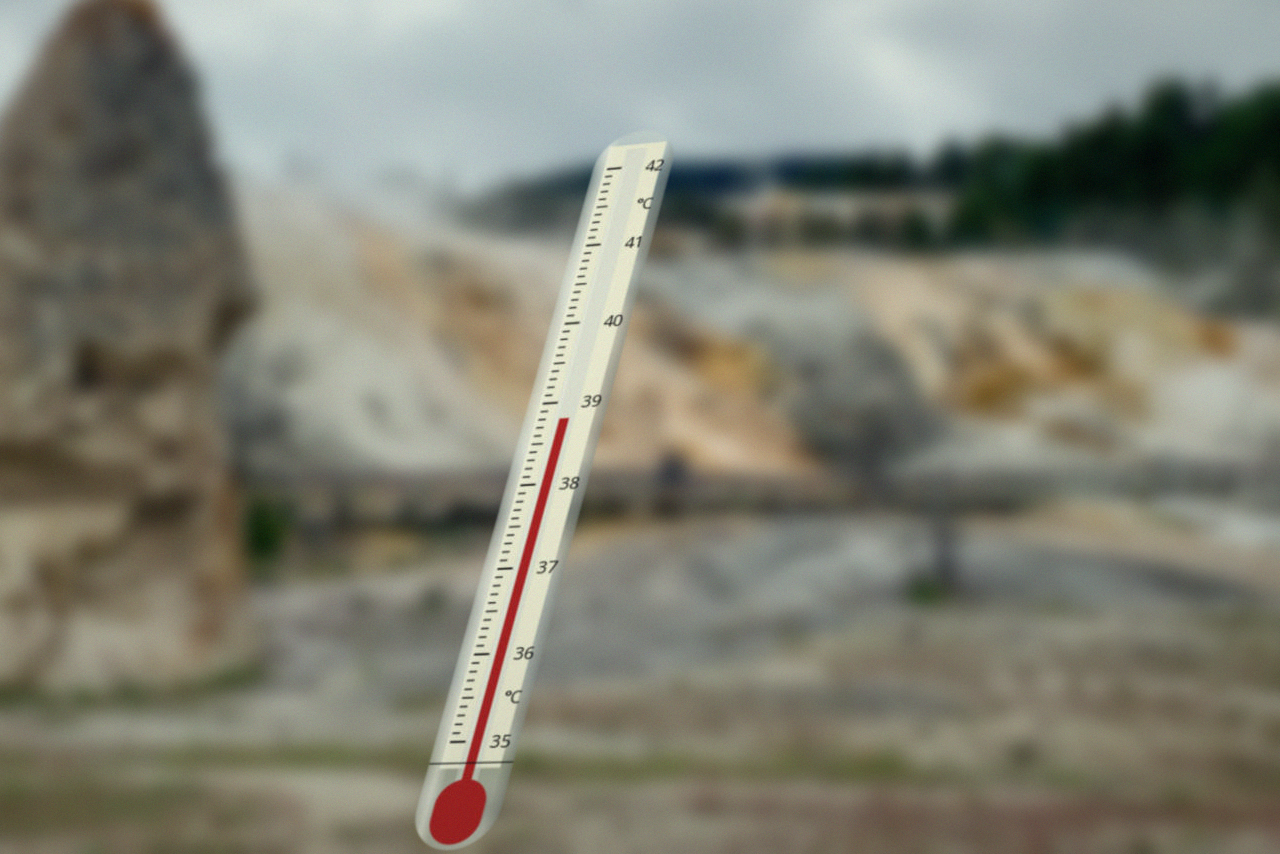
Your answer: 38.8,°C
